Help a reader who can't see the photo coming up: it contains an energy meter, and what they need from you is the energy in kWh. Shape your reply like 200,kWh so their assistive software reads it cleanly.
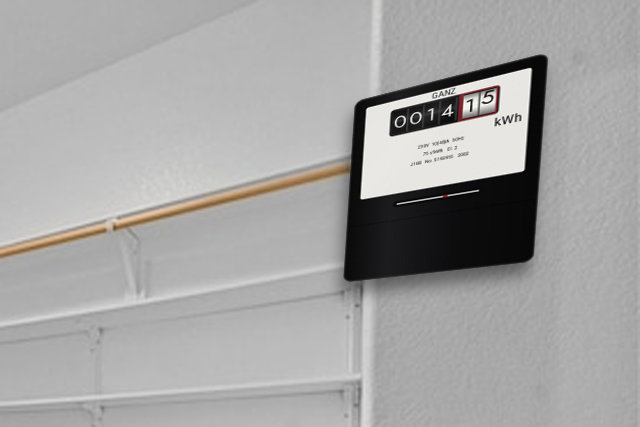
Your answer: 14.15,kWh
